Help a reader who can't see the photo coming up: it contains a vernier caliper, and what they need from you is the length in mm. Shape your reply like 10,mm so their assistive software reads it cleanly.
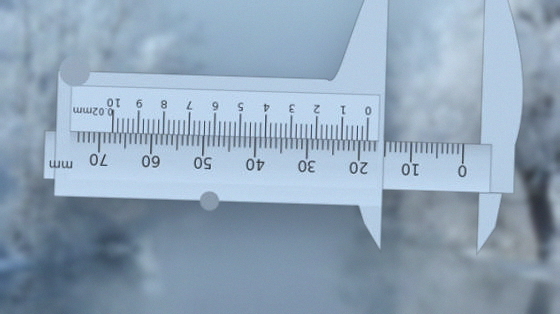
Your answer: 18.5,mm
